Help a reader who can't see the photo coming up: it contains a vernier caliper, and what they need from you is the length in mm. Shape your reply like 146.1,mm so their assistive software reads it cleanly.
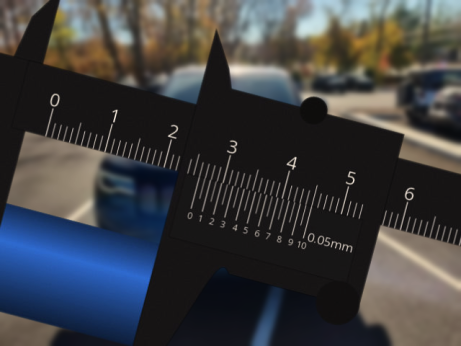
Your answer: 26.0,mm
